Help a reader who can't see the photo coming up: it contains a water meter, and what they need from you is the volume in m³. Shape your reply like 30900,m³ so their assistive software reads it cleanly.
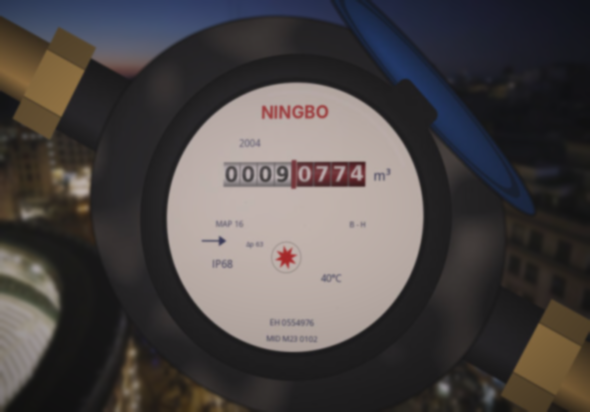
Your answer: 9.0774,m³
